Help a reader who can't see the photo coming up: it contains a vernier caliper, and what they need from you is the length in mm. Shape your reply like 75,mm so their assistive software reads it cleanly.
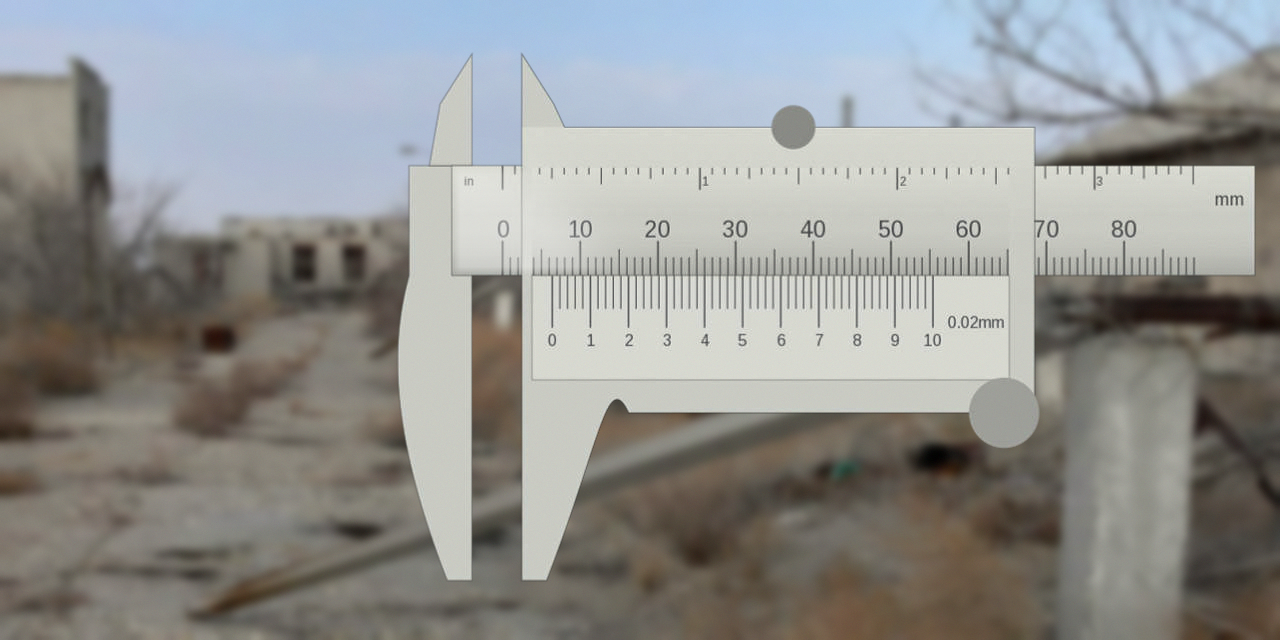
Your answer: 6.4,mm
